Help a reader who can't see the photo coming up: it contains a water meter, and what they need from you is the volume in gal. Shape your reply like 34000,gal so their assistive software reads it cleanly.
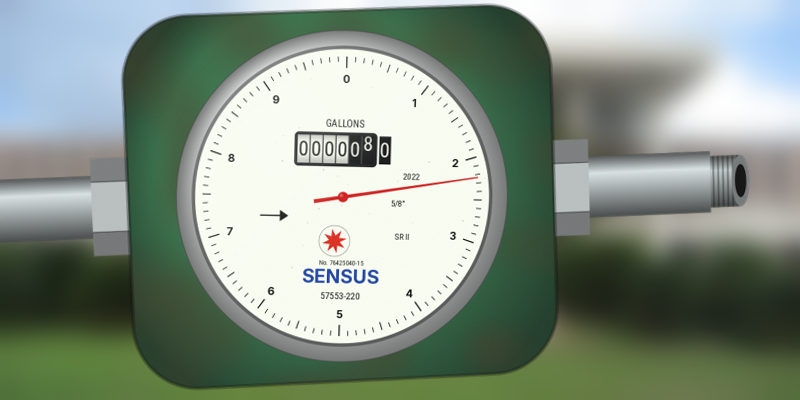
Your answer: 82.2,gal
